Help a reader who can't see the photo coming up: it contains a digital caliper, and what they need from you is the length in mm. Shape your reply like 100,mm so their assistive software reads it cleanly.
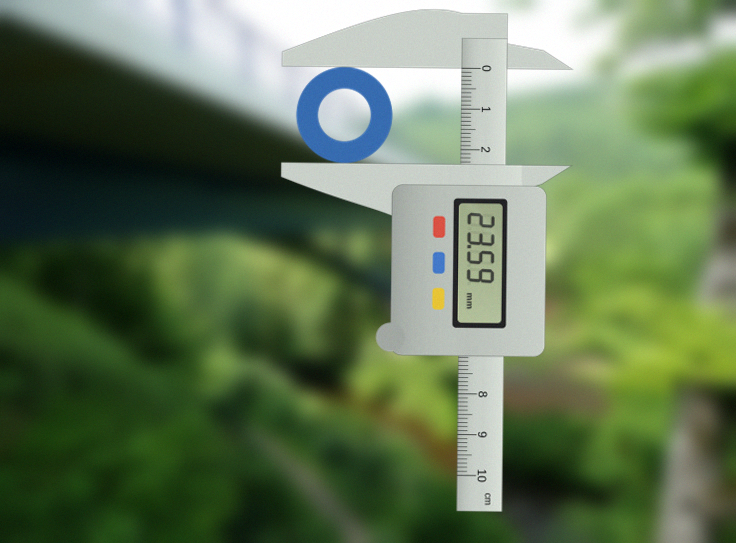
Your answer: 23.59,mm
